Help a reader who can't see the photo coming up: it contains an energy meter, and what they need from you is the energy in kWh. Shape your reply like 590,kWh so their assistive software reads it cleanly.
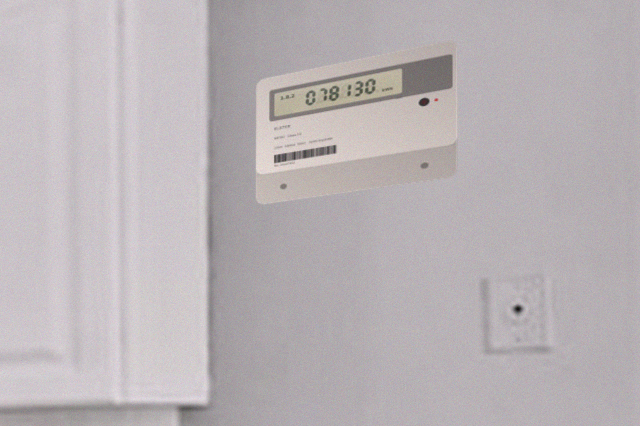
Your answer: 78130,kWh
